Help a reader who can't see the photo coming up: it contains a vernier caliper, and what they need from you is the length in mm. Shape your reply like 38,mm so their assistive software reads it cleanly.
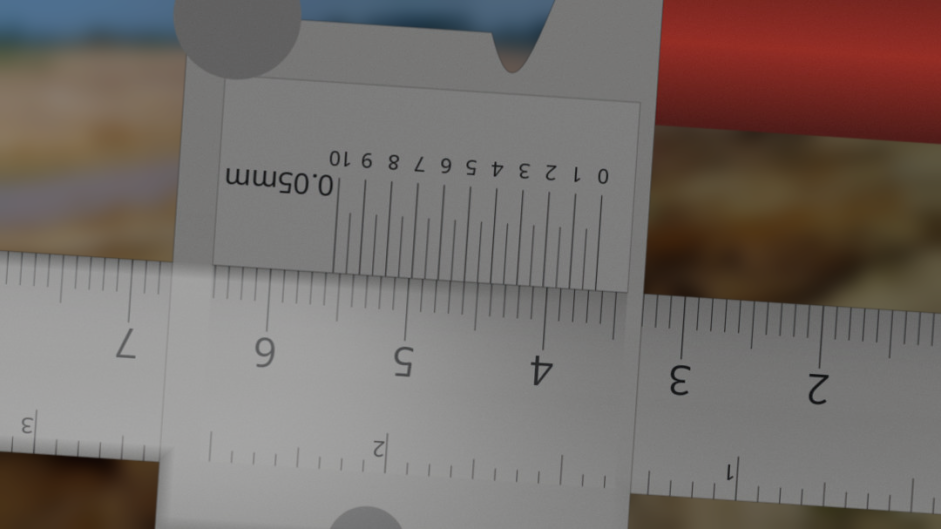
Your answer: 36.5,mm
